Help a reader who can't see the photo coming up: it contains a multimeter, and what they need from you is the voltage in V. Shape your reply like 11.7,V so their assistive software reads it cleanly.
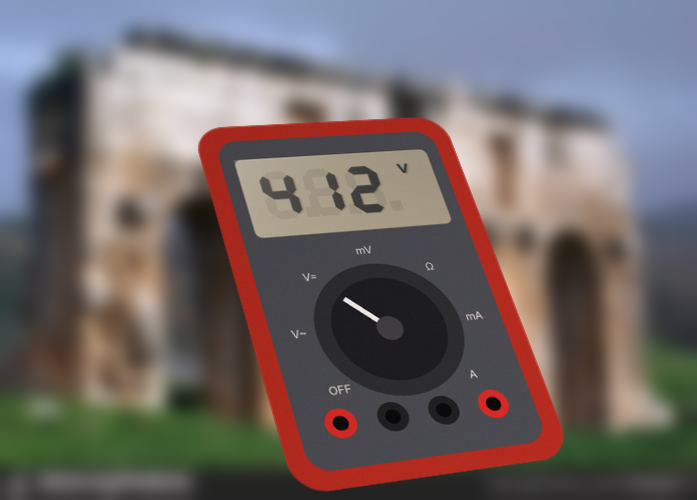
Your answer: 412,V
